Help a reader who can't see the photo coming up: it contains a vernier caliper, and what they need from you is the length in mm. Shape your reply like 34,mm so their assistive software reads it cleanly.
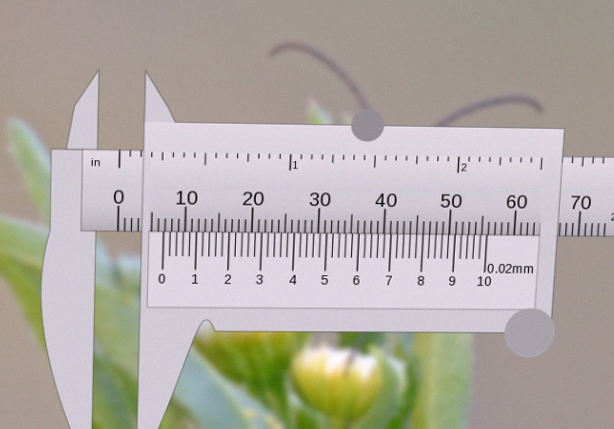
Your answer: 6.8,mm
